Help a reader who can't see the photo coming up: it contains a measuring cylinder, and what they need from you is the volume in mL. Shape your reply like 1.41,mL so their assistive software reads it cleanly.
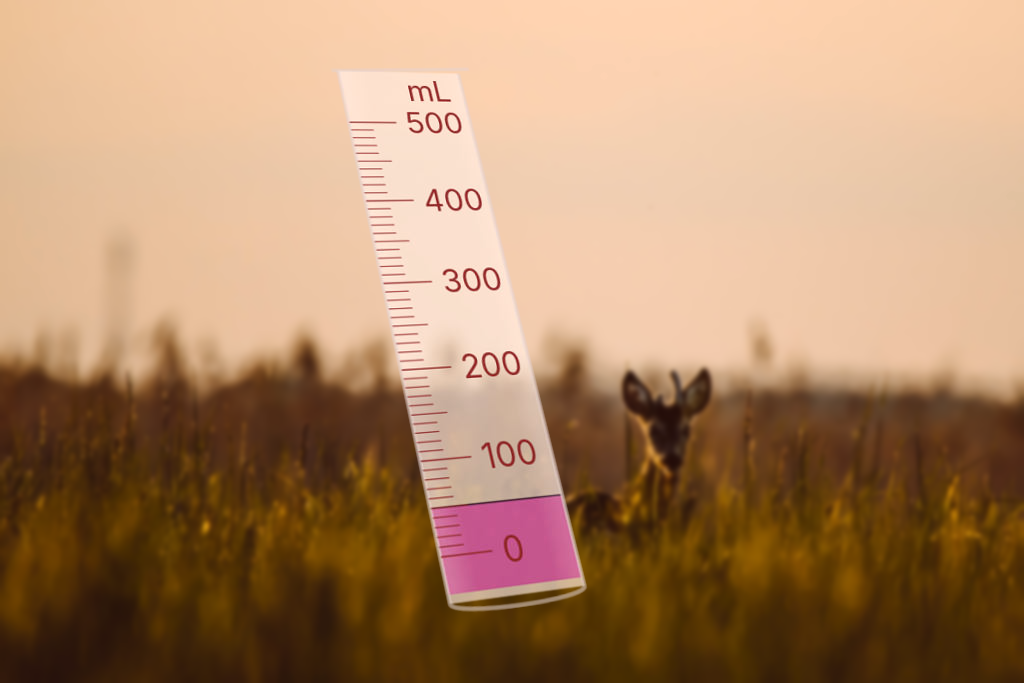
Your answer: 50,mL
